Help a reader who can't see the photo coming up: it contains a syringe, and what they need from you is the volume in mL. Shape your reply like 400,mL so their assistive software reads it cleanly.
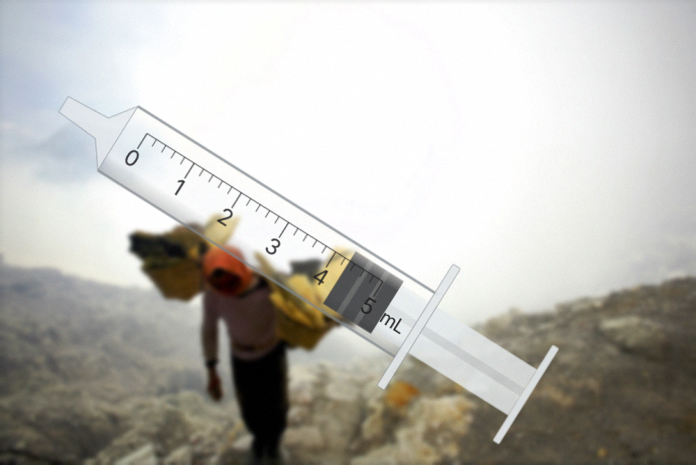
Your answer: 4.3,mL
